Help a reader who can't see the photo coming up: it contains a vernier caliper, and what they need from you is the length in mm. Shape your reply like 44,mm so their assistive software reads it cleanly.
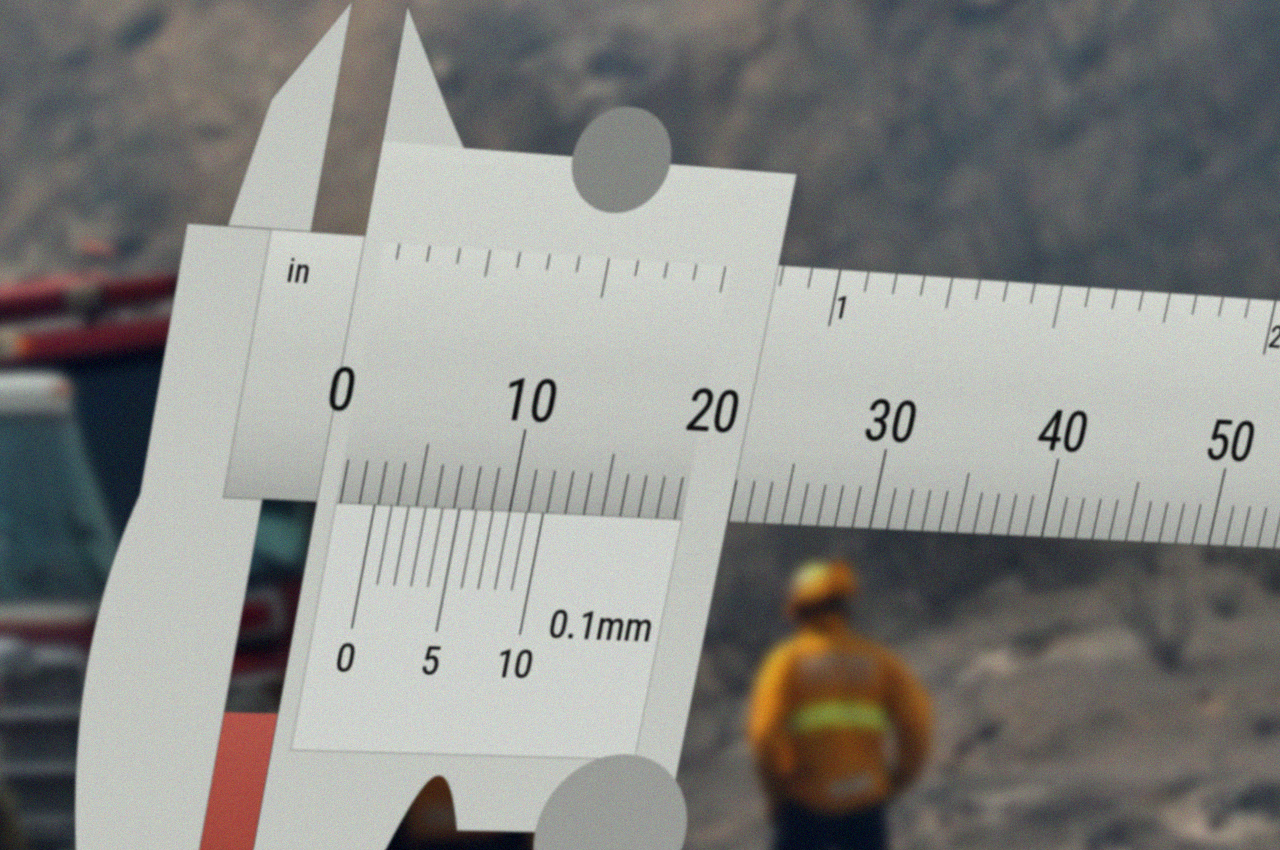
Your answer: 2.8,mm
